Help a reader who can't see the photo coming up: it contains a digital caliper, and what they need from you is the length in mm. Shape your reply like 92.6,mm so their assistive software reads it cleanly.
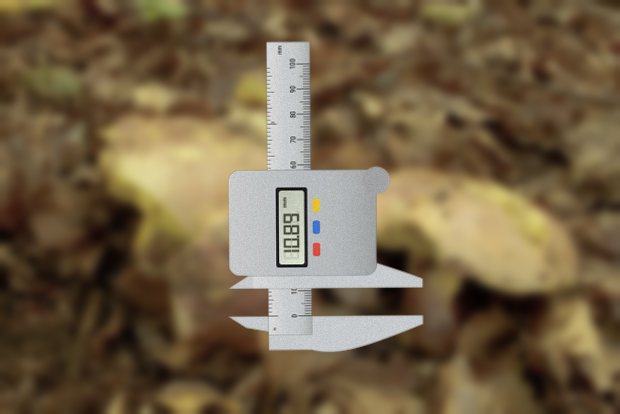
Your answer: 10.89,mm
